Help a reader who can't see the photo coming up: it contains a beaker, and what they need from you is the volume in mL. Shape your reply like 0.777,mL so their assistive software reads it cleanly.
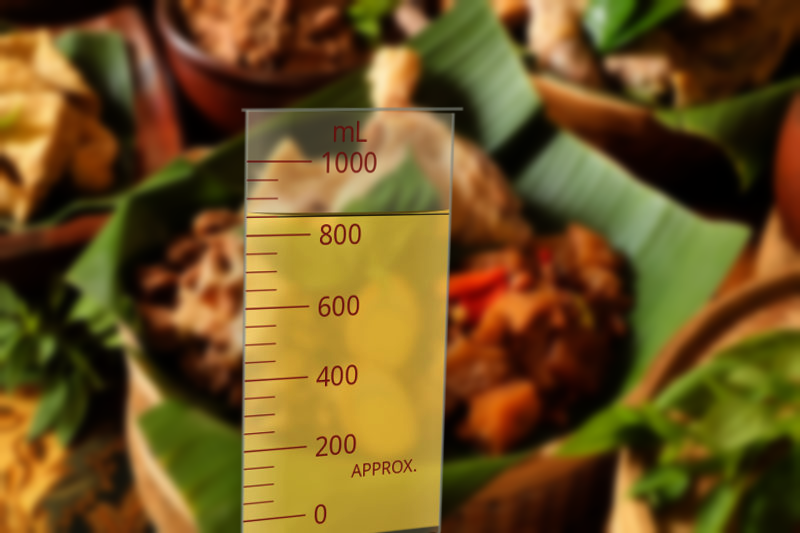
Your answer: 850,mL
